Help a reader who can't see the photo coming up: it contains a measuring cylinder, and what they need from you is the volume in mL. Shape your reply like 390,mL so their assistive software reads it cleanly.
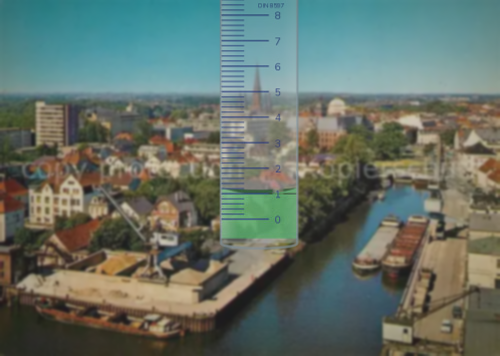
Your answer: 1,mL
